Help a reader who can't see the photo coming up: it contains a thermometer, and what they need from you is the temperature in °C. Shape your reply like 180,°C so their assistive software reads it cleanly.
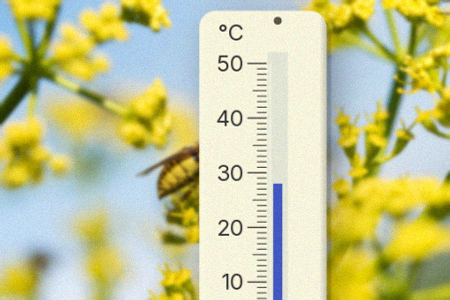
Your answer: 28,°C
